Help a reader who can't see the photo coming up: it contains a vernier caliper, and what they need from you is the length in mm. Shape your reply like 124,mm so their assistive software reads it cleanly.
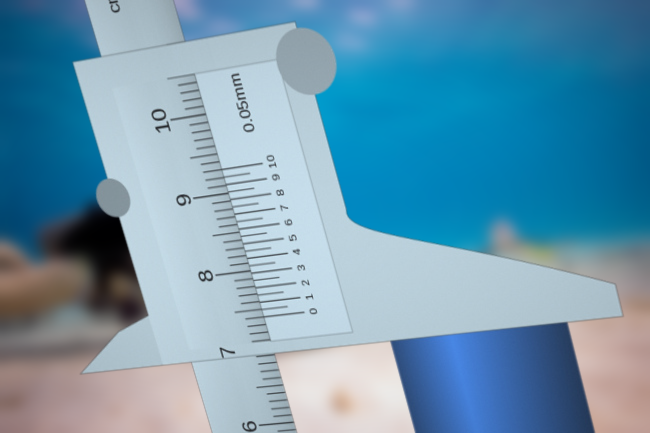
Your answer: 74.0,mm
